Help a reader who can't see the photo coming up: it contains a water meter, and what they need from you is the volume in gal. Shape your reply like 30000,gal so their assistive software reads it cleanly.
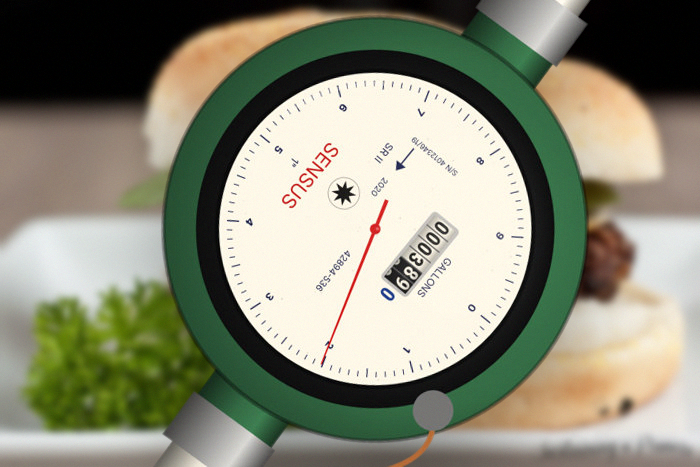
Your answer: 3892.0,gal
